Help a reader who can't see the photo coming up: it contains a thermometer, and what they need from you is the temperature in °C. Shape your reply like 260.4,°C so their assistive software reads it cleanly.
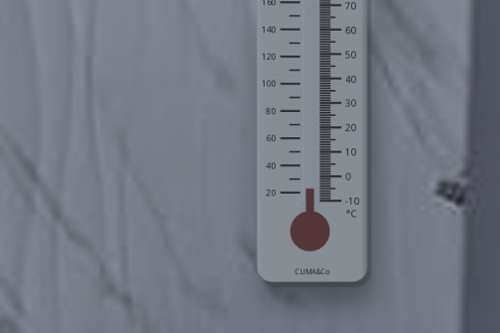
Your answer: -5,°C
